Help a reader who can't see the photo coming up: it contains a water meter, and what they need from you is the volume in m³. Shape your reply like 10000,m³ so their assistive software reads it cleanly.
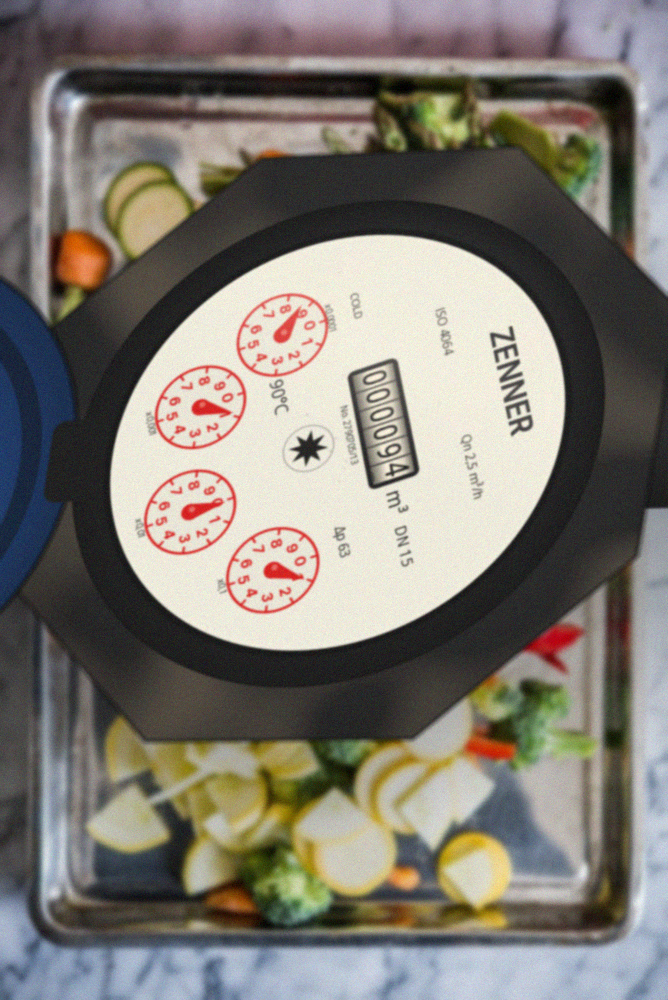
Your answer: 94.1008,m³
